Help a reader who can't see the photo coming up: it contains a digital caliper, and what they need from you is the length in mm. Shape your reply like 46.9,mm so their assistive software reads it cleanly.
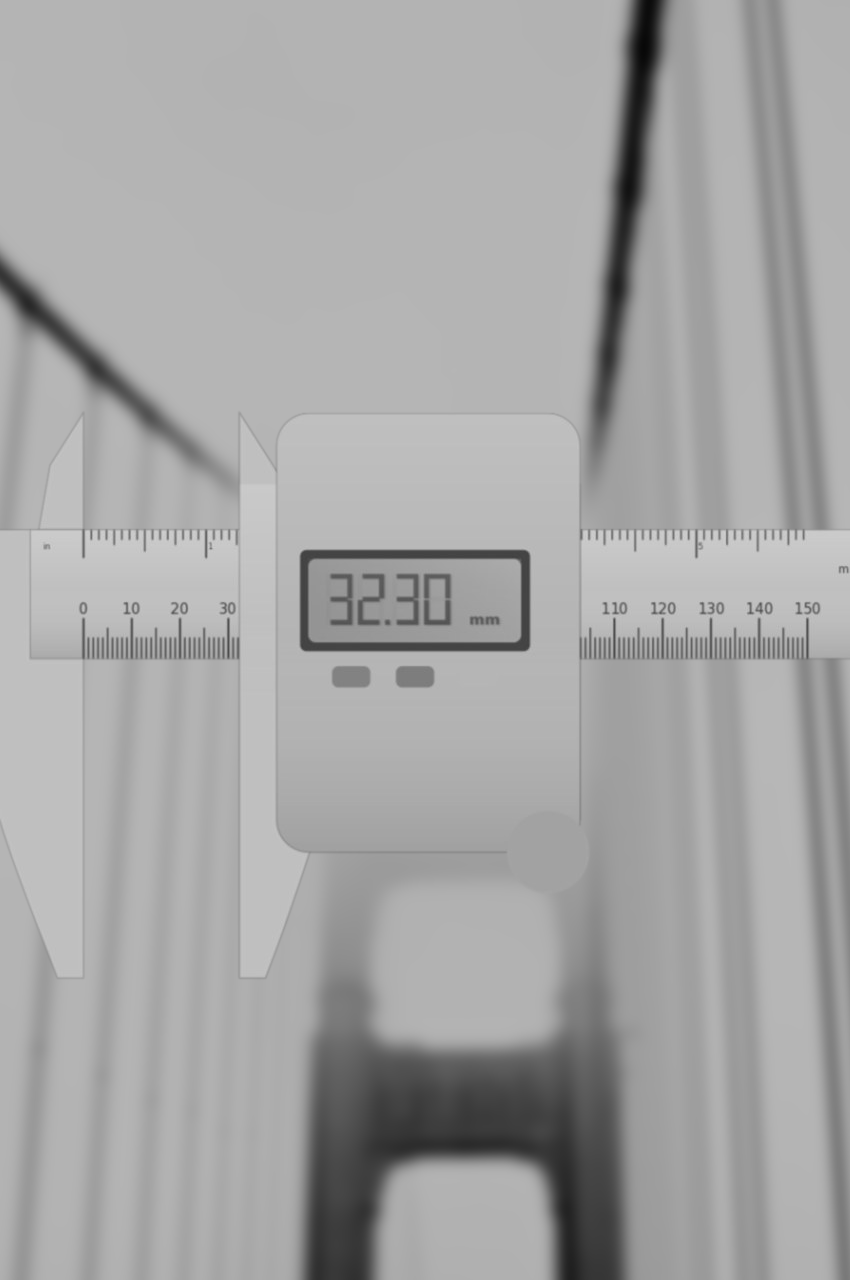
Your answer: 32.30,mm
